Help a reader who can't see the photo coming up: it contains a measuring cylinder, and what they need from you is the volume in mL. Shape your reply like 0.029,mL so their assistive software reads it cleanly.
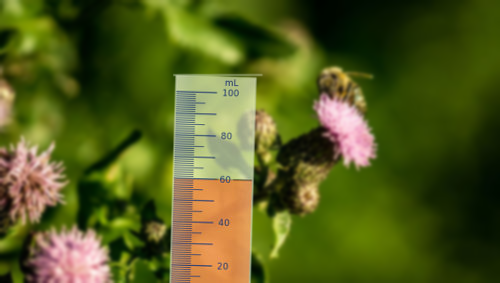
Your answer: 60,mL
